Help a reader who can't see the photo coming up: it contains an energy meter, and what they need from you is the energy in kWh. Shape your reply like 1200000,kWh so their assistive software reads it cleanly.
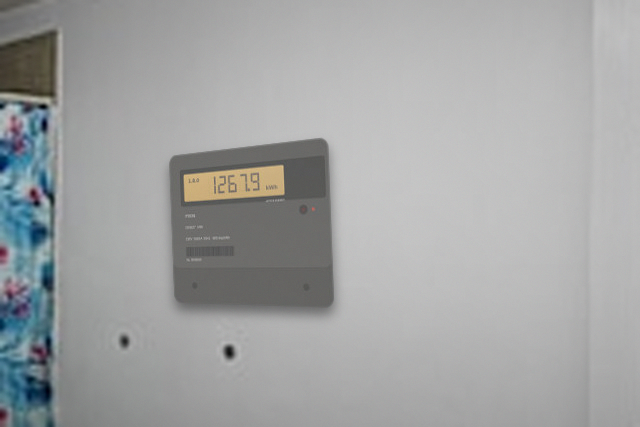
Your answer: 1267.9,kWh
